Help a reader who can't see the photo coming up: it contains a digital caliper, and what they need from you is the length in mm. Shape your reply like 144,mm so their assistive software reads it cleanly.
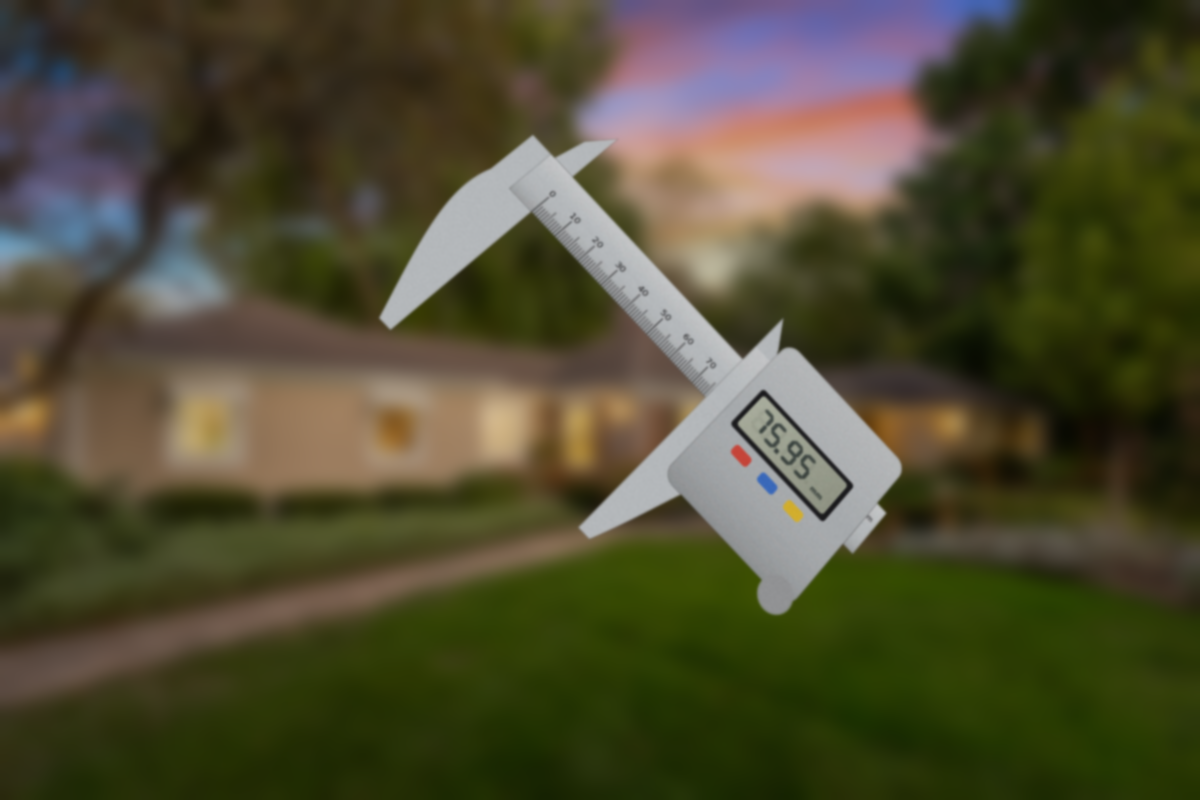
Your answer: 75.95,mm
